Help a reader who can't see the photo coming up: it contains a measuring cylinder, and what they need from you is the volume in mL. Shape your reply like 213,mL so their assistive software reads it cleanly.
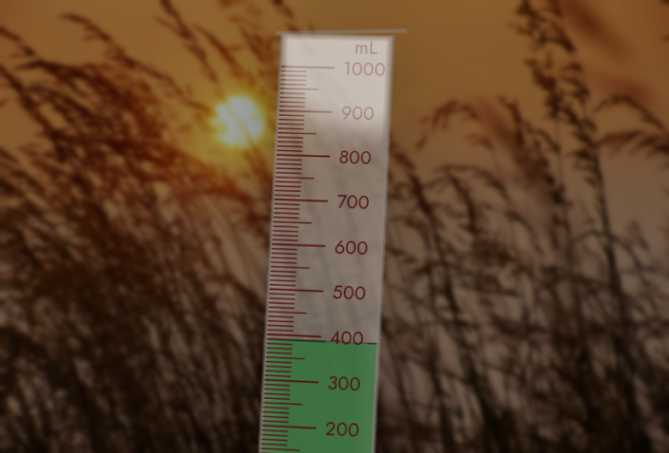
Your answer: 390,mL
